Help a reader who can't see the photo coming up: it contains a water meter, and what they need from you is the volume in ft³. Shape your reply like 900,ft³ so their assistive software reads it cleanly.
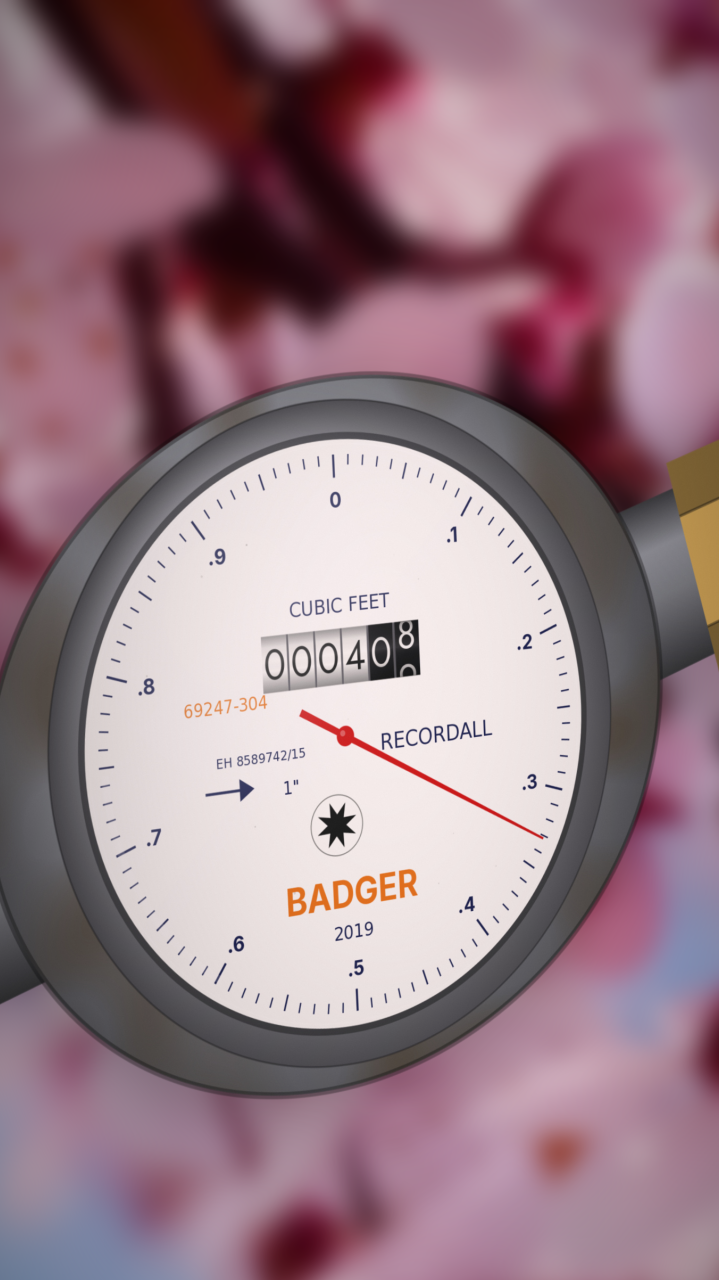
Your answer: 408.33,ft³
